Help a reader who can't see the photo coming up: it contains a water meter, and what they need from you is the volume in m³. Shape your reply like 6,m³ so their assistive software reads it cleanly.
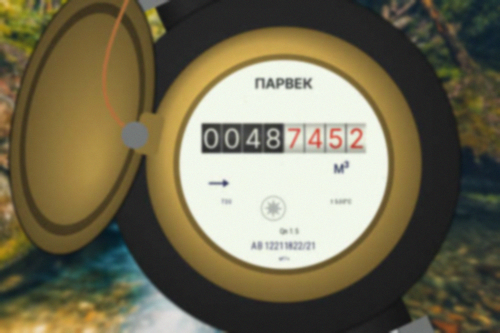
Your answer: 48.7452,m³
